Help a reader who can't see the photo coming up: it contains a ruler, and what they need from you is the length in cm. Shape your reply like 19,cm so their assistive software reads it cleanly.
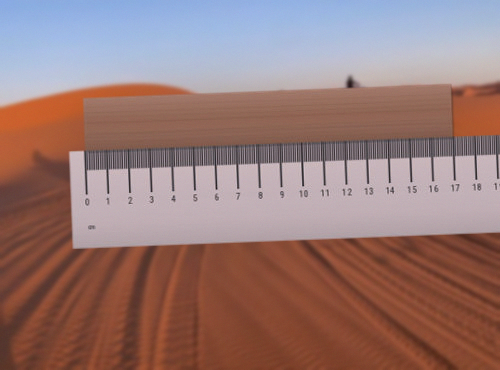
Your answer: 17,cm
